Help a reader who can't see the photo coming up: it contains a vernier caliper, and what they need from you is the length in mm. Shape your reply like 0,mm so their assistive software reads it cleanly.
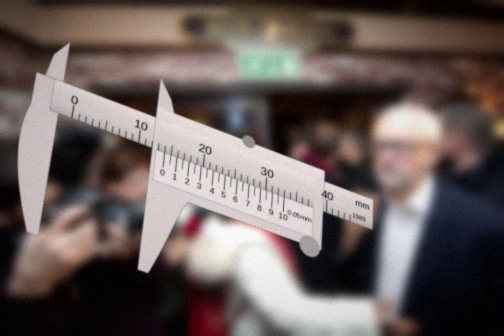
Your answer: 14.0,mm
